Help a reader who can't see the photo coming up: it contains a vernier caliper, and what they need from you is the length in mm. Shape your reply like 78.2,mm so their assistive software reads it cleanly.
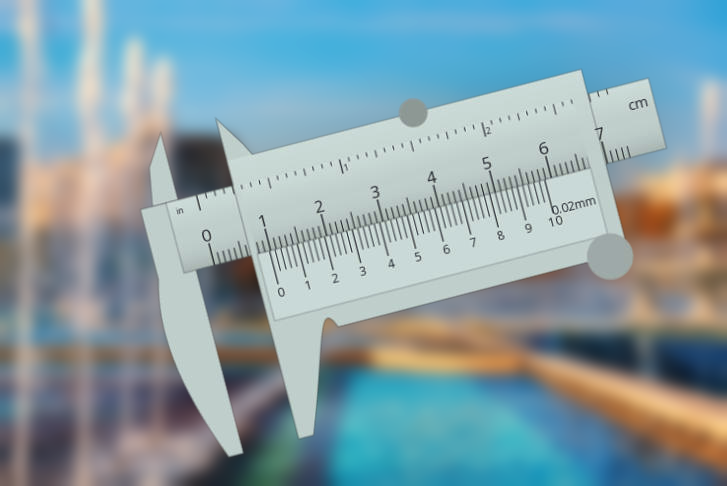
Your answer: 9.8,mm
